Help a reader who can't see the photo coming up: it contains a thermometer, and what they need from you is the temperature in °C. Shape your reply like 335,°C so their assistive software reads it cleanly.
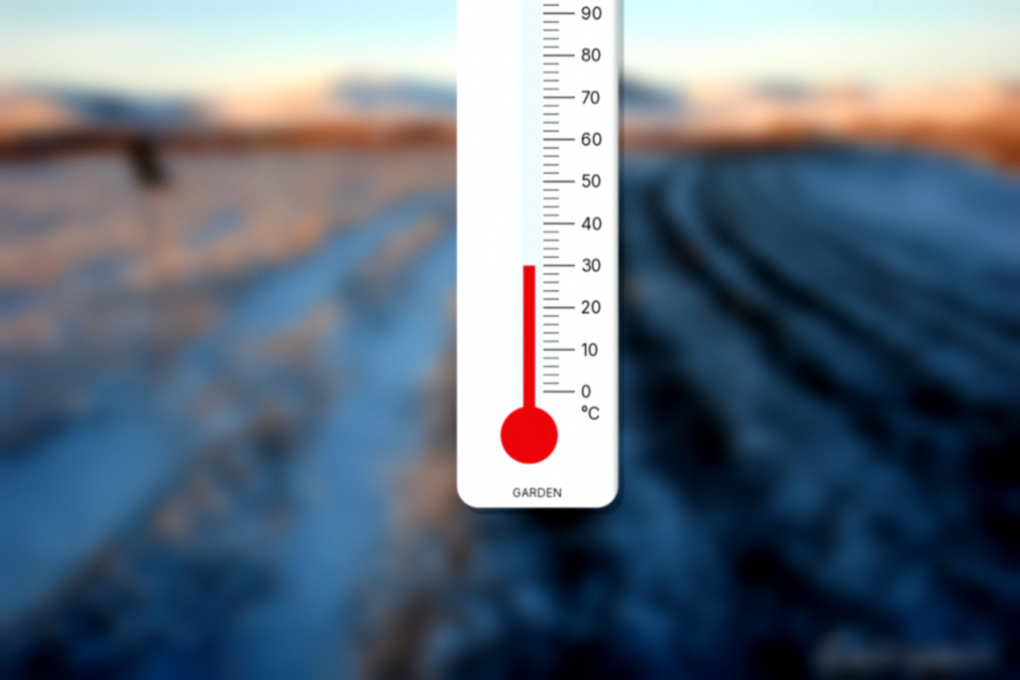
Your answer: 30,°C
